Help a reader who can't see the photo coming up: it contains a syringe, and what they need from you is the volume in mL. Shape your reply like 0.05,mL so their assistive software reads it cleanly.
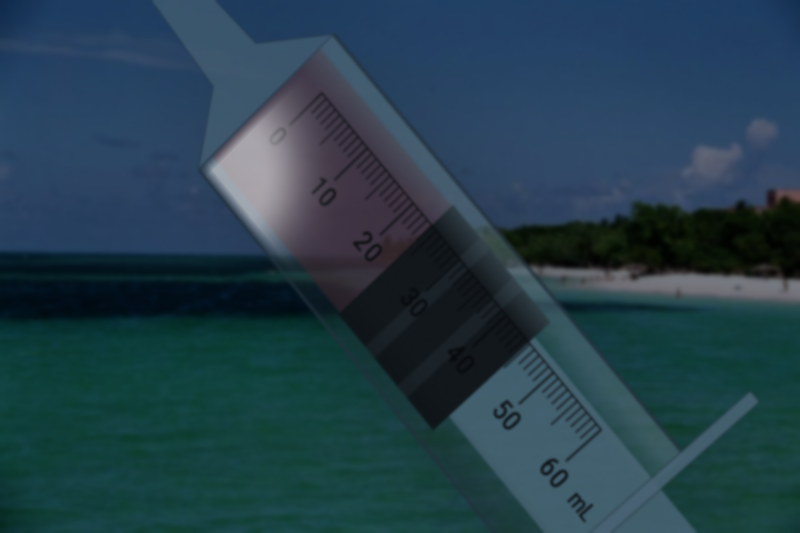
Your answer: 24,mL
